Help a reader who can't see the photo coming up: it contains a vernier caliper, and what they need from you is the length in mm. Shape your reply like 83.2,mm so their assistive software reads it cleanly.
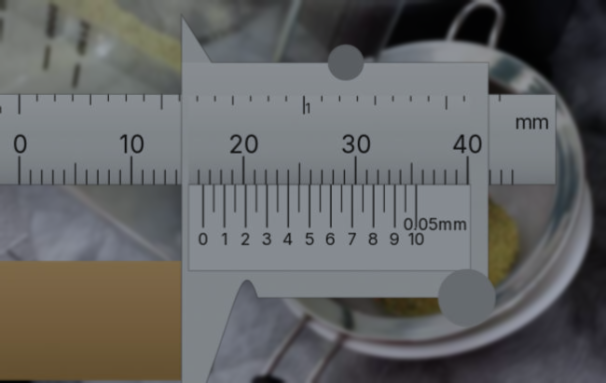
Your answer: 16.4,mm
